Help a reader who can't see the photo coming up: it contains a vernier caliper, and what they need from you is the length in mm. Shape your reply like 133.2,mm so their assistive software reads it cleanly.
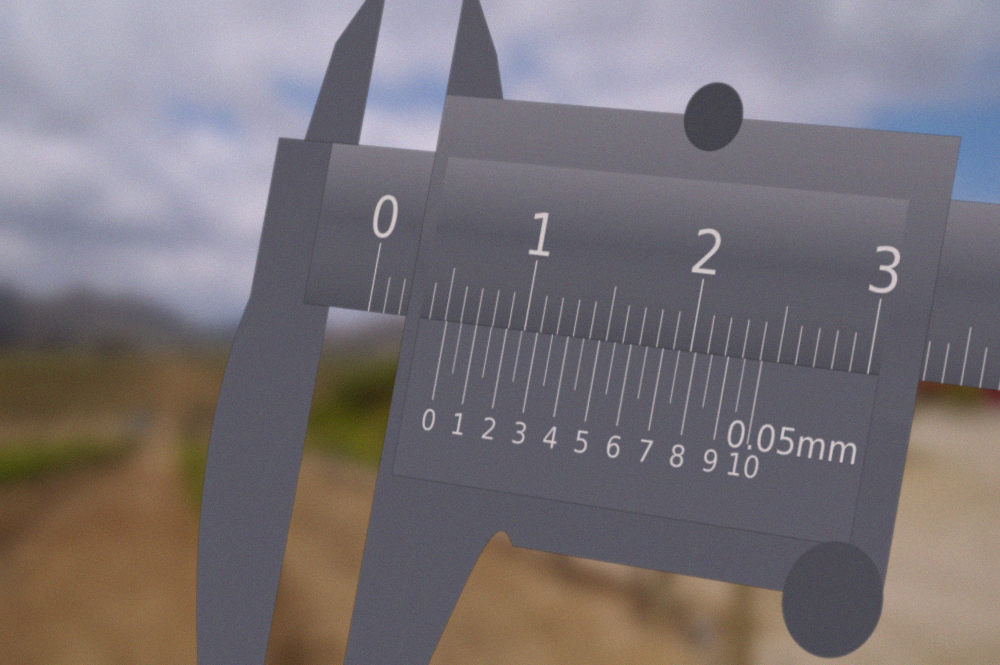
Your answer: 5.1,mm
